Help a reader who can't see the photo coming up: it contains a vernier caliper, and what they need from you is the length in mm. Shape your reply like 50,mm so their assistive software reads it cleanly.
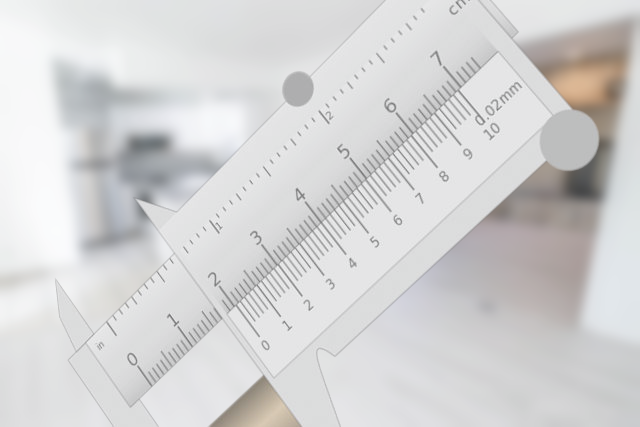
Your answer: 20.4,mm
